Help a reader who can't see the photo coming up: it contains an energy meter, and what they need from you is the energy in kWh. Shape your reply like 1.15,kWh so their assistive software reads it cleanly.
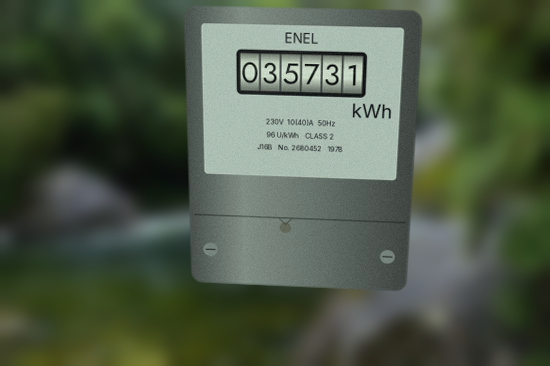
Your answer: 35731,kWh
